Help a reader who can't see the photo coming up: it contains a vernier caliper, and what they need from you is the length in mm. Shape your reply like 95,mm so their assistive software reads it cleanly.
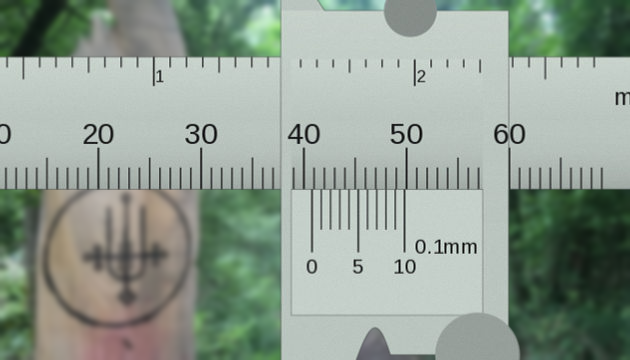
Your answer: 40.8,mm
